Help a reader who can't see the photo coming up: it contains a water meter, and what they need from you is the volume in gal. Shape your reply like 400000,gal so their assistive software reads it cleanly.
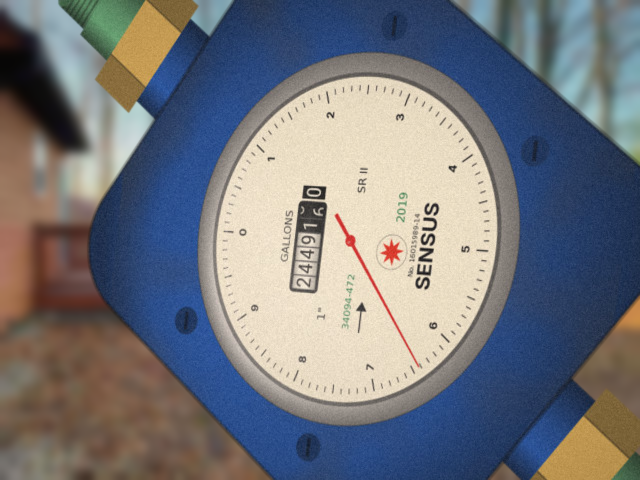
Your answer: 2449156.4,gal
